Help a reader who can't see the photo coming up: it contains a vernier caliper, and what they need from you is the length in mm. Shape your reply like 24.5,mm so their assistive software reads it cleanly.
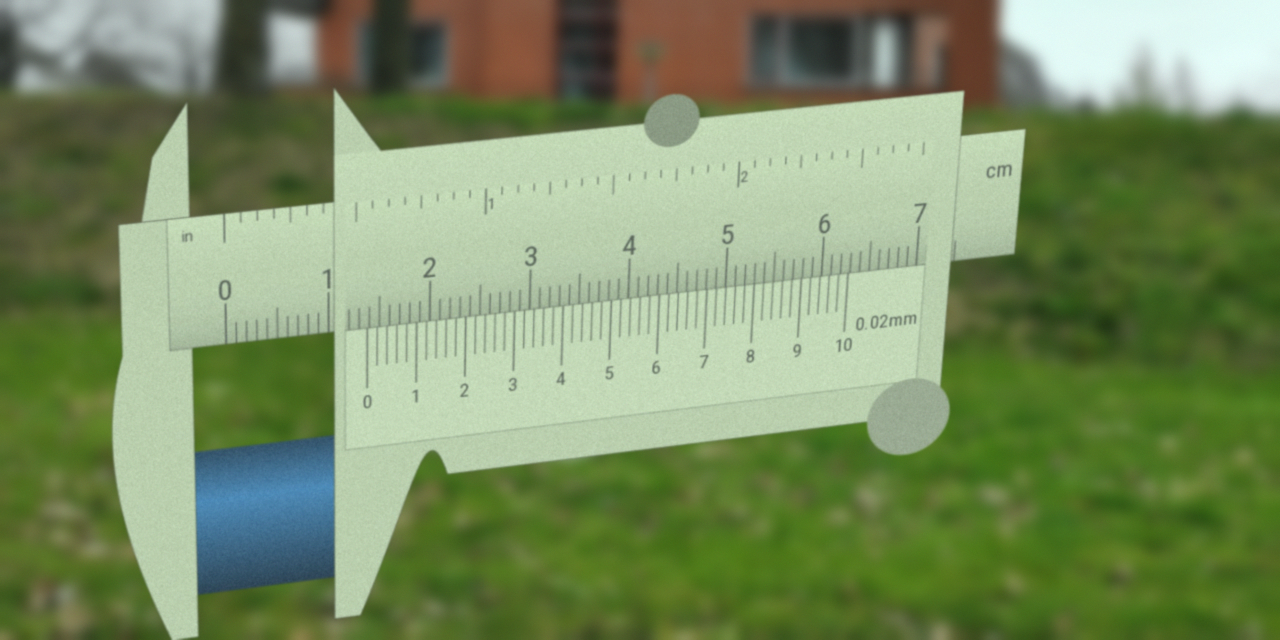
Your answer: 13.8,mm
